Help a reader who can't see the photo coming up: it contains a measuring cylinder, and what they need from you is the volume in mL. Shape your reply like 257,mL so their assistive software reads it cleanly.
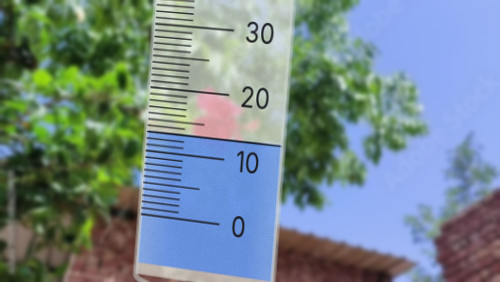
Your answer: 13,mL
